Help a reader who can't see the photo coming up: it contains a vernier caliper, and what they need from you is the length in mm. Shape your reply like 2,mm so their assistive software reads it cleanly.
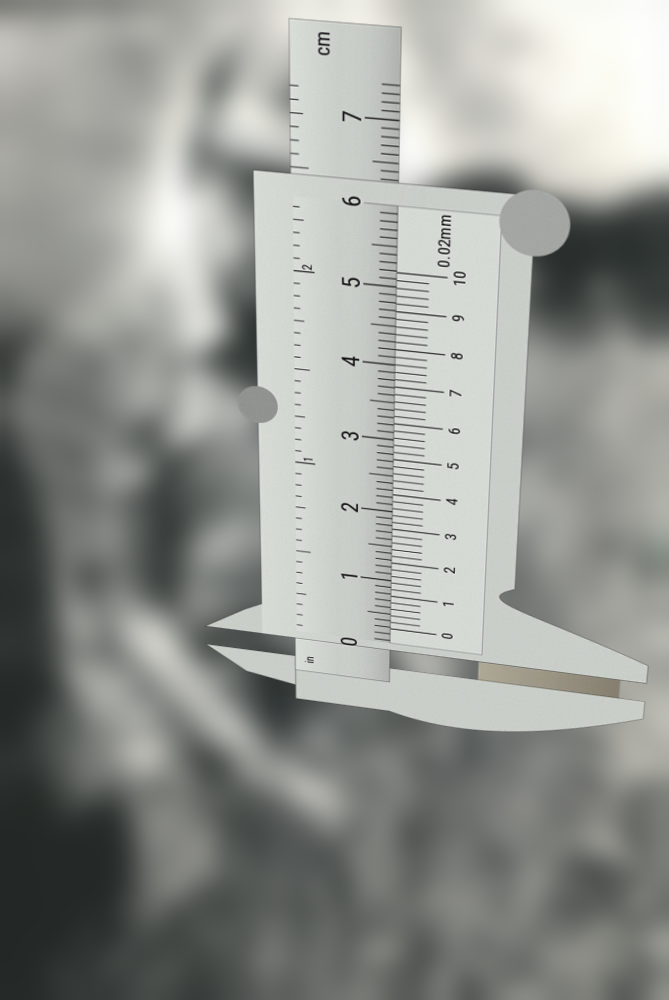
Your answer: 2.8,mm
